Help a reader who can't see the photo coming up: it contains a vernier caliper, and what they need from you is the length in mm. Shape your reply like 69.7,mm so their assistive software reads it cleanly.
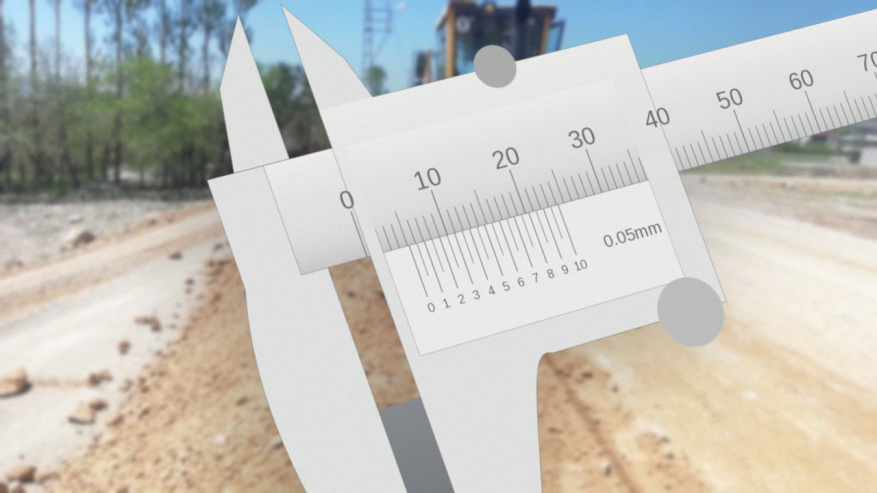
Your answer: 5.2,mm
